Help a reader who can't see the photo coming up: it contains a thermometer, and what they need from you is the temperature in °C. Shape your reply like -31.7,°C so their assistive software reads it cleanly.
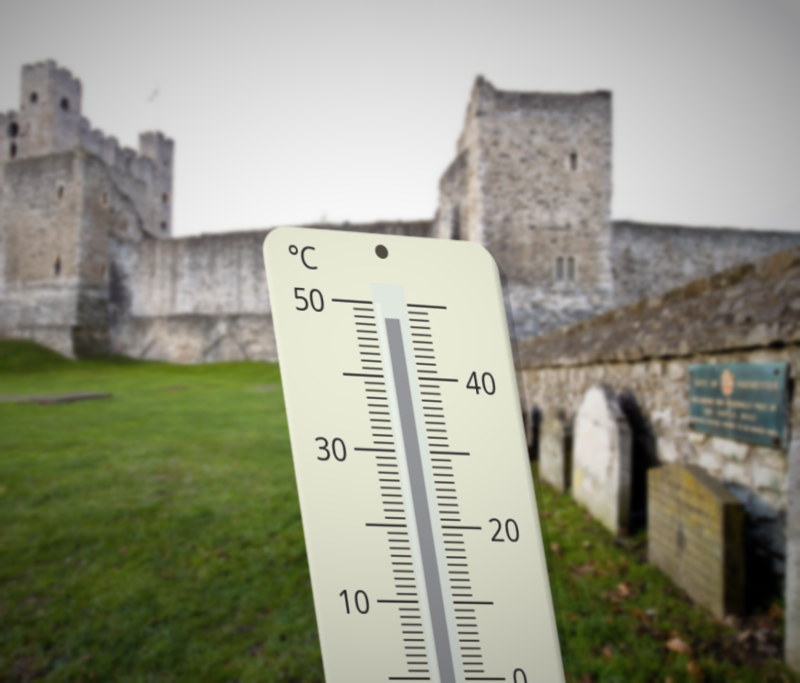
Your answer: 48,°C
